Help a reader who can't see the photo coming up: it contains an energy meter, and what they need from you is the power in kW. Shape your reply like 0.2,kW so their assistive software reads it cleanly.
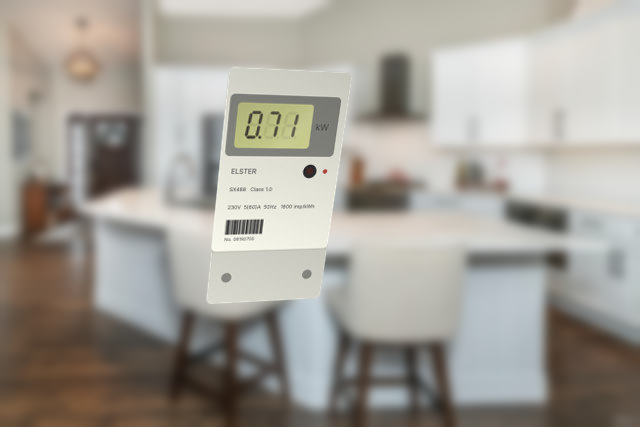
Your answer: 0.71,kW
